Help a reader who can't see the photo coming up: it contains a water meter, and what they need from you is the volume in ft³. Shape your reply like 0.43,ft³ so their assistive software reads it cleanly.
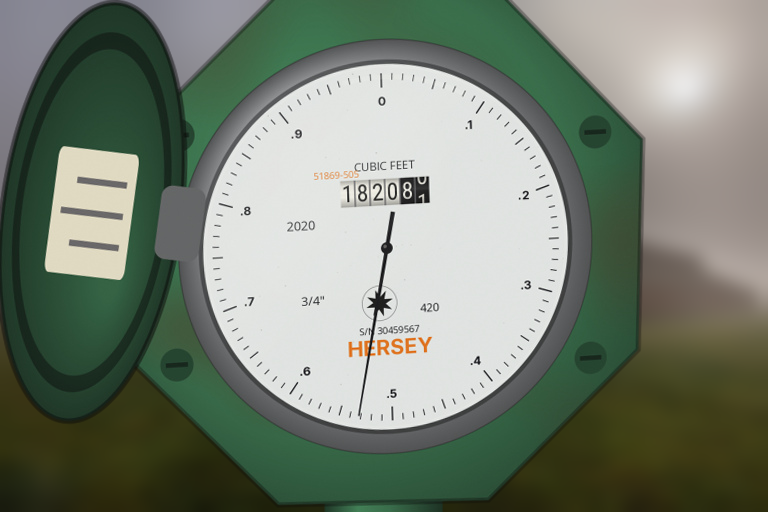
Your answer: 182080.53,ft³
